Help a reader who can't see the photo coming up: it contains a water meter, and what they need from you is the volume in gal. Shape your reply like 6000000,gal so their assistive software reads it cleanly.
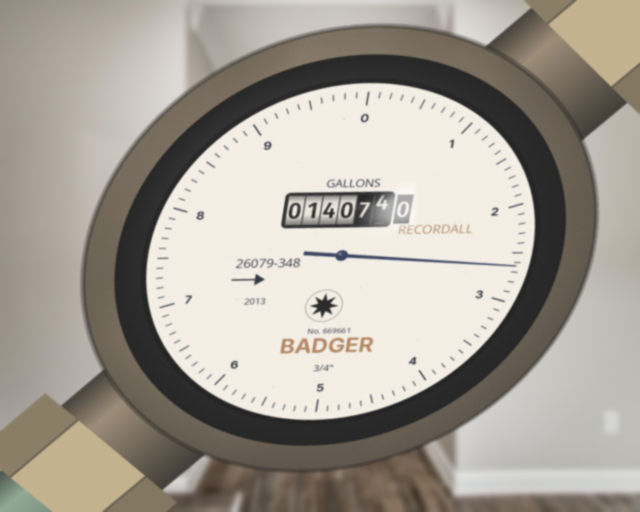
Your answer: 140742.6,gal
